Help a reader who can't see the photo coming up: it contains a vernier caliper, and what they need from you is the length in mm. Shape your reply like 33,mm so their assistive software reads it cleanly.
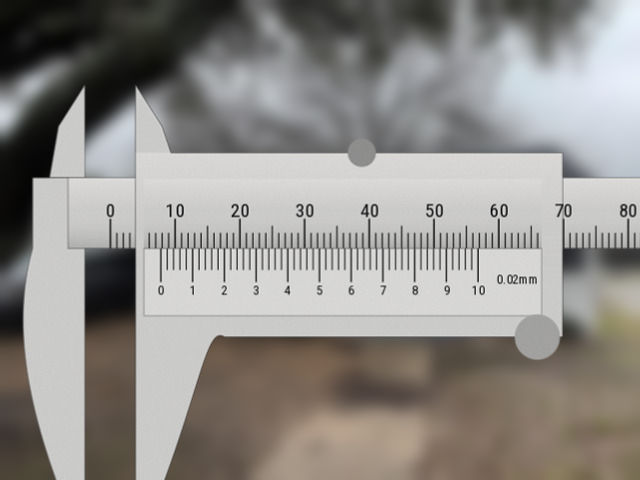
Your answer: 7.8,mm
